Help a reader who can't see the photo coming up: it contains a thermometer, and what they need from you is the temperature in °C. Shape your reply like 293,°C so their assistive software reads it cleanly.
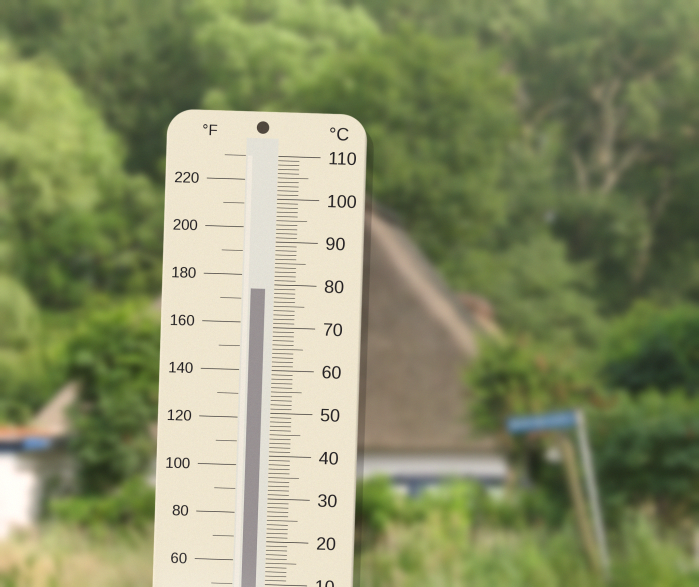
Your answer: 79,°C
